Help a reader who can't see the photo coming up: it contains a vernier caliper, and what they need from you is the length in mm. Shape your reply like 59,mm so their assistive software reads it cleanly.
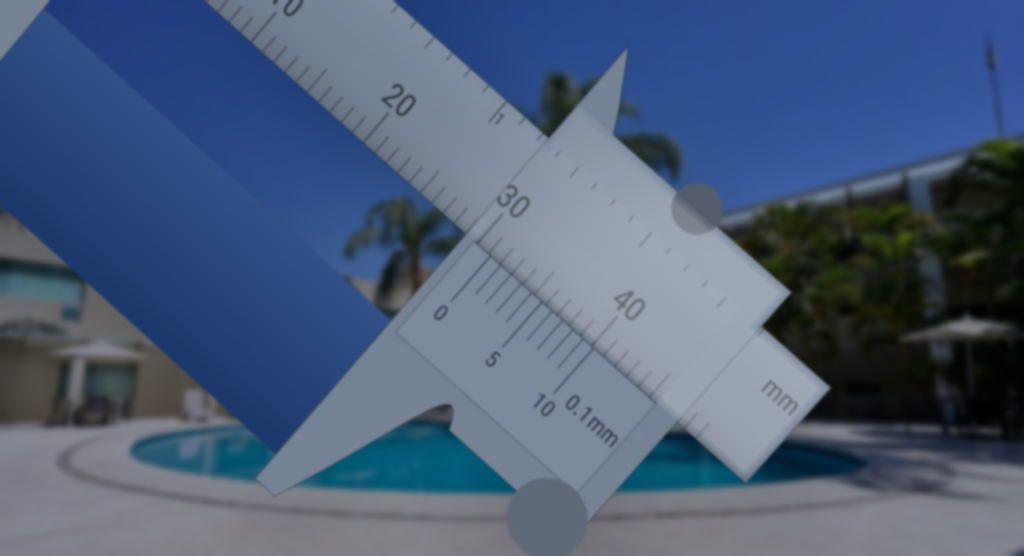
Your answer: 31.2,mm
